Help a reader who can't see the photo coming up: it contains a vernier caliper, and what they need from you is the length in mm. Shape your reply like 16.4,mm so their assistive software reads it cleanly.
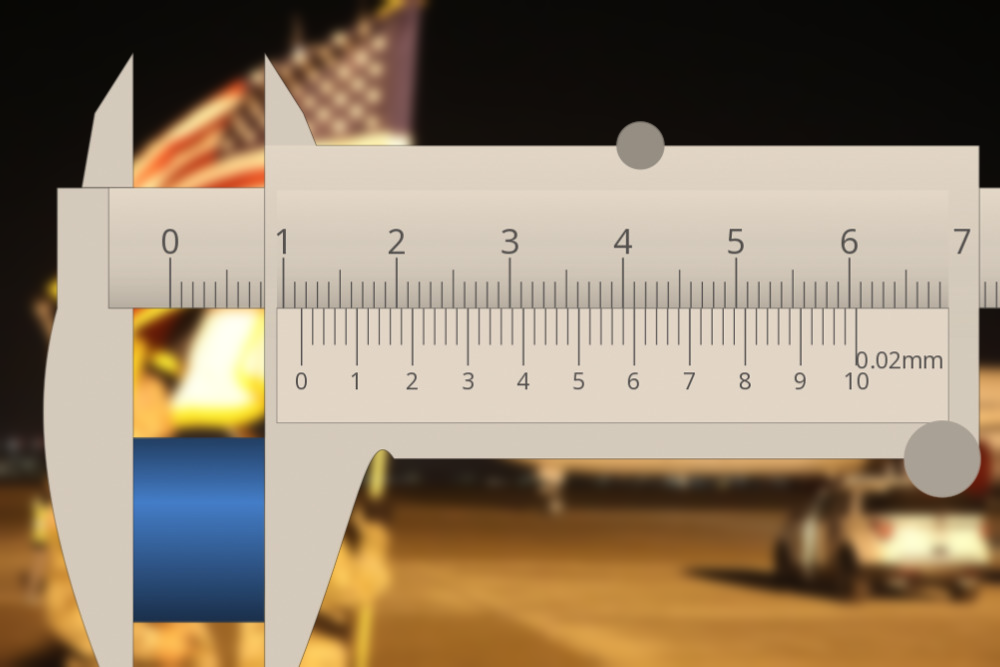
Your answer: 11.6,mm
